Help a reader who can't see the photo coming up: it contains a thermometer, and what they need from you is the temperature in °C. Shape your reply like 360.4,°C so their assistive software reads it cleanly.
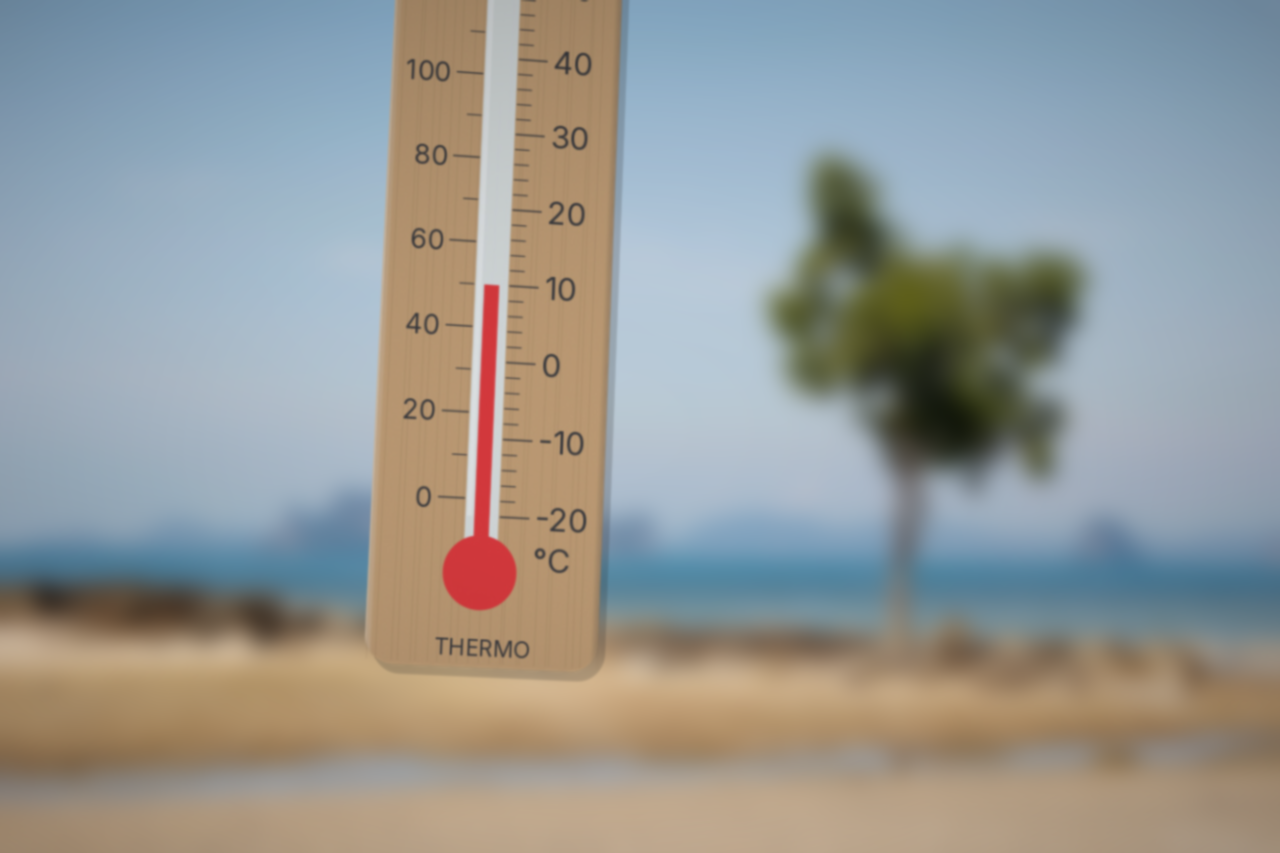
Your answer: 10,°C
